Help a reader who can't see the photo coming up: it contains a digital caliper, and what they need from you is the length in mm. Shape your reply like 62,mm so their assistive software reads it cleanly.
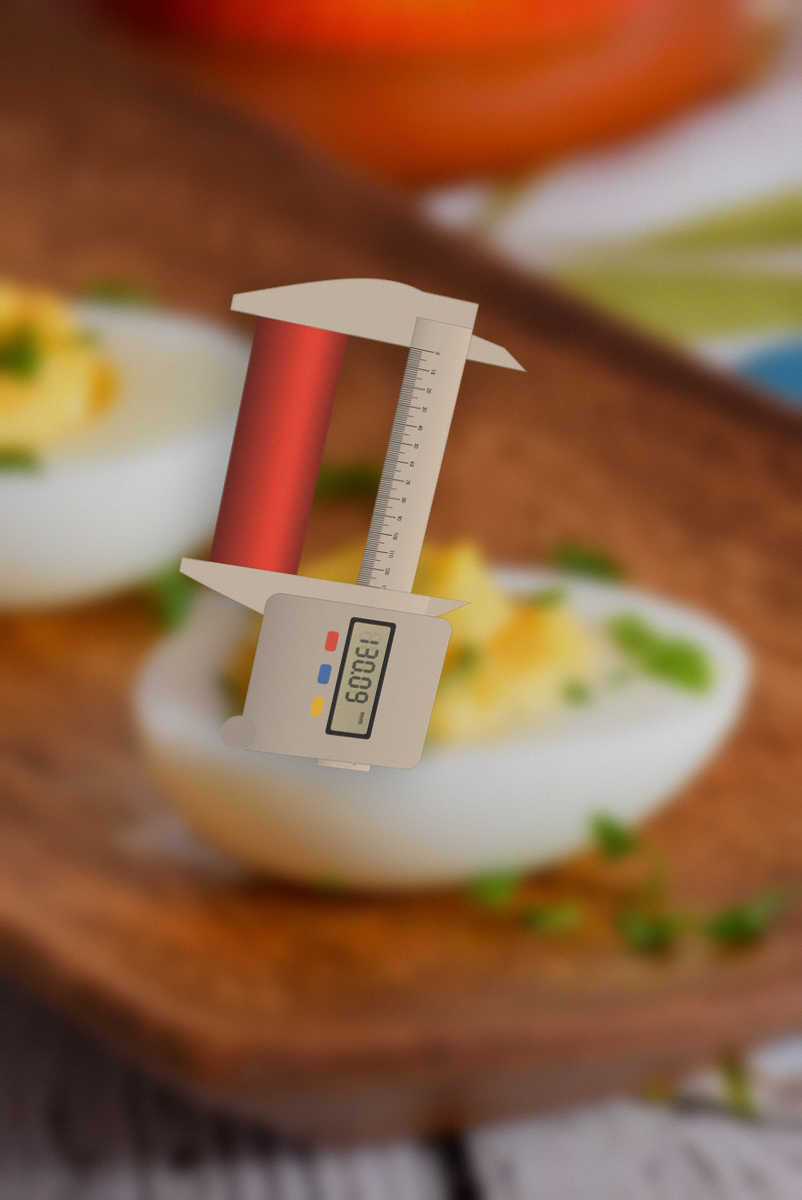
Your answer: 130.09,mm
